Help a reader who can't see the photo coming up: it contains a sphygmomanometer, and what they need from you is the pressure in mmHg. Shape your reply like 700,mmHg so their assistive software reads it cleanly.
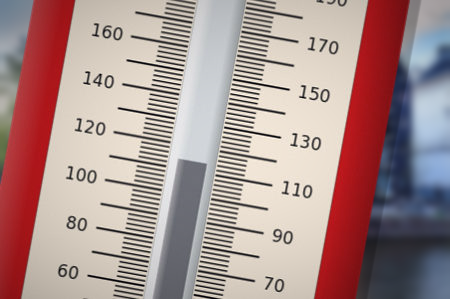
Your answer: 114,mmHg
